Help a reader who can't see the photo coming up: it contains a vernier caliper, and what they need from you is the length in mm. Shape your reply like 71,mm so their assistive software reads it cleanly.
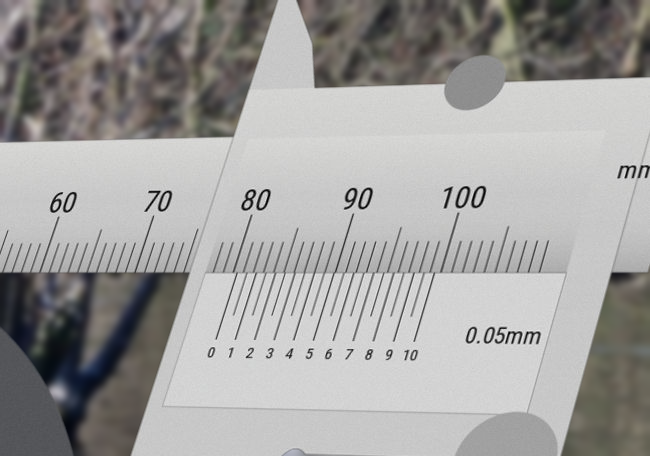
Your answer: 80.4,mm
